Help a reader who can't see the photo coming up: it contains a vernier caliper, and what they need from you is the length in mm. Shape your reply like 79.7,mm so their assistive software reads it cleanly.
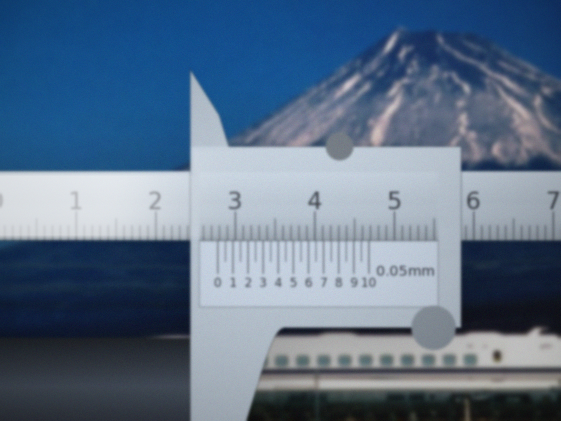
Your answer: 27.8,mm
